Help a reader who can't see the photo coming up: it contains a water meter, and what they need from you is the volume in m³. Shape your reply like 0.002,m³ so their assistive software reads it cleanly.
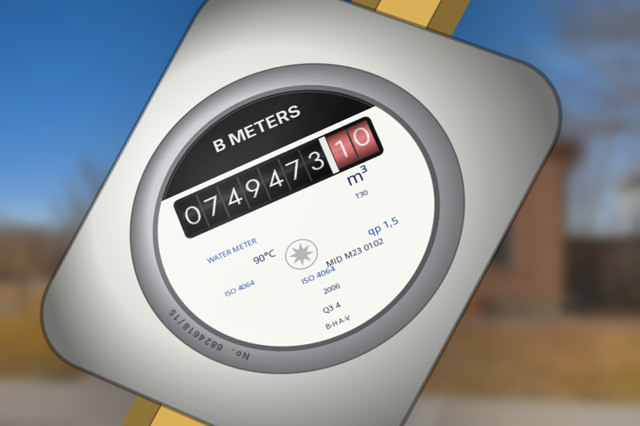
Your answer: 749473.10,m³
